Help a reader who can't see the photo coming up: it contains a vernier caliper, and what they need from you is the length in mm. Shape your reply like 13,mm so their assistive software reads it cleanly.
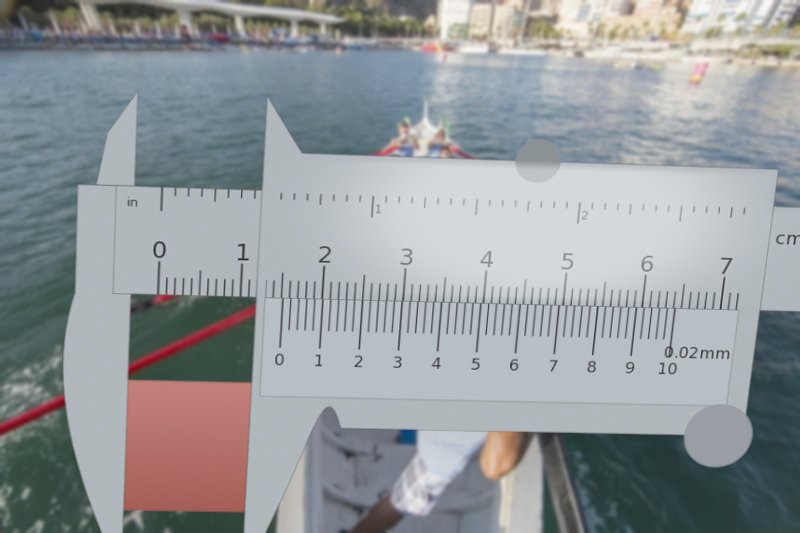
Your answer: 15.2,mm
